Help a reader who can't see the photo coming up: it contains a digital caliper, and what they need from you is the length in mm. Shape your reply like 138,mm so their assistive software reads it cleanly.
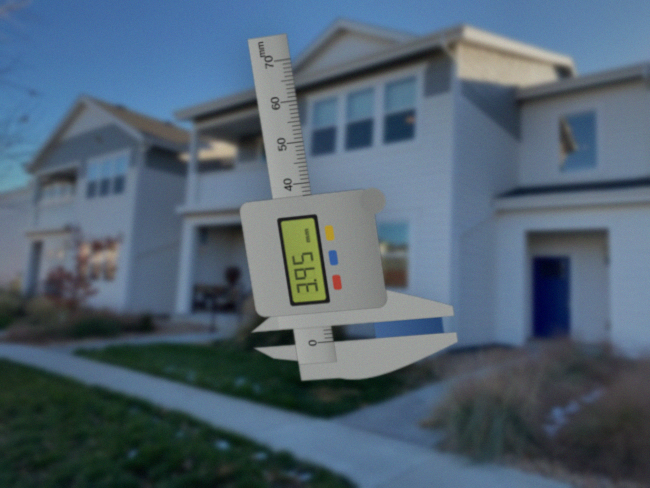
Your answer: 3.95,mm
